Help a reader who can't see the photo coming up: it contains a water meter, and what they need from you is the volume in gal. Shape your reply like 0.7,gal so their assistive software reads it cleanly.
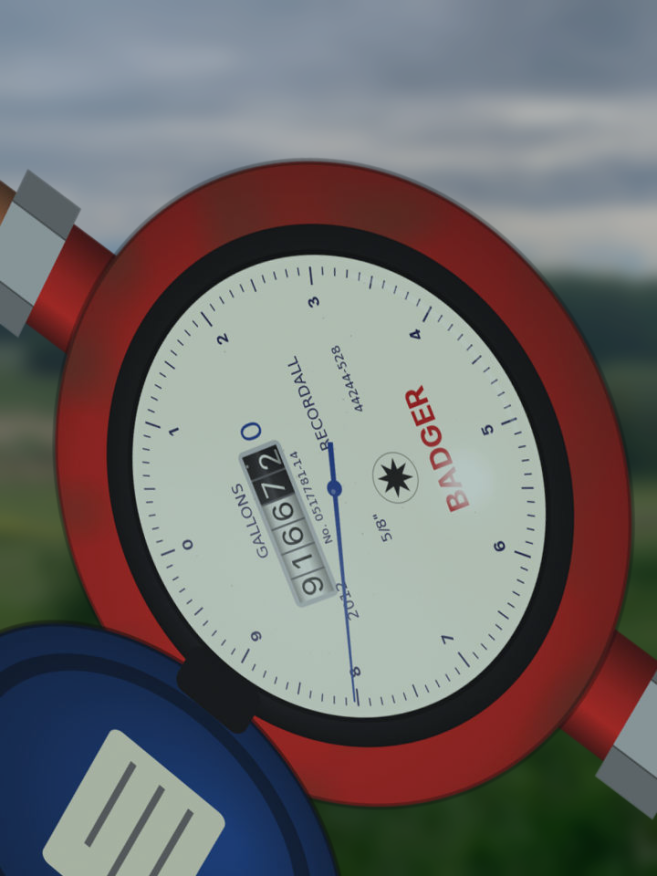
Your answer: 9166718.0,gal
